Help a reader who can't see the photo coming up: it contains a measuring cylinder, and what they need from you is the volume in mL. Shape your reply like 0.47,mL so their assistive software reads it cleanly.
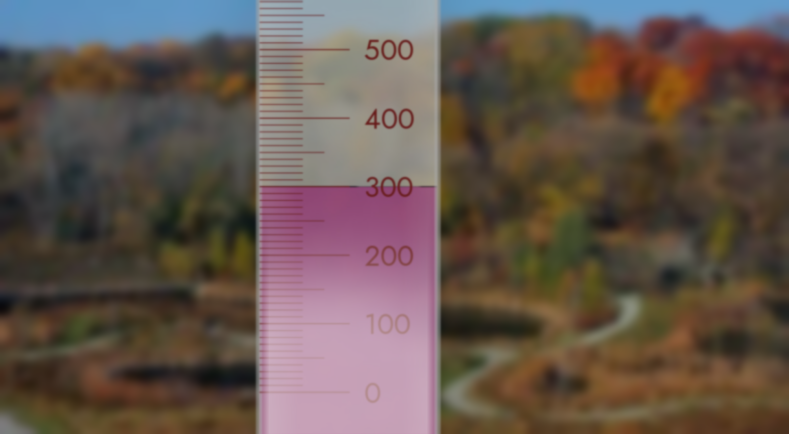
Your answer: 300,mL
